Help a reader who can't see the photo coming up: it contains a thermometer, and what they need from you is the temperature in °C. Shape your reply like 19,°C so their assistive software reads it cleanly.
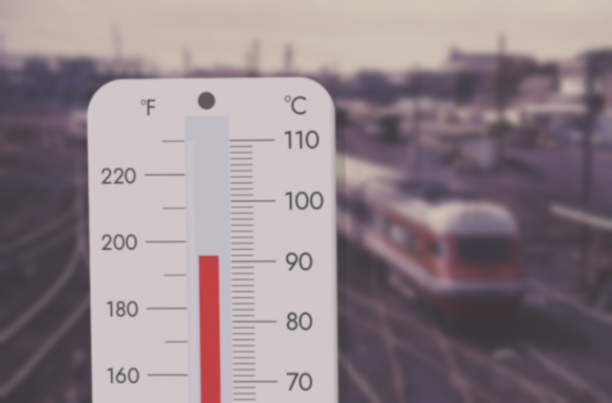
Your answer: 91,°C
